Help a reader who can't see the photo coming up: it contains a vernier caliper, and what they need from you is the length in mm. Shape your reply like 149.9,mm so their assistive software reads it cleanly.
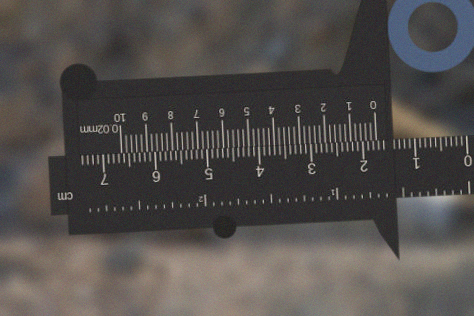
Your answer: 17.4,mm
